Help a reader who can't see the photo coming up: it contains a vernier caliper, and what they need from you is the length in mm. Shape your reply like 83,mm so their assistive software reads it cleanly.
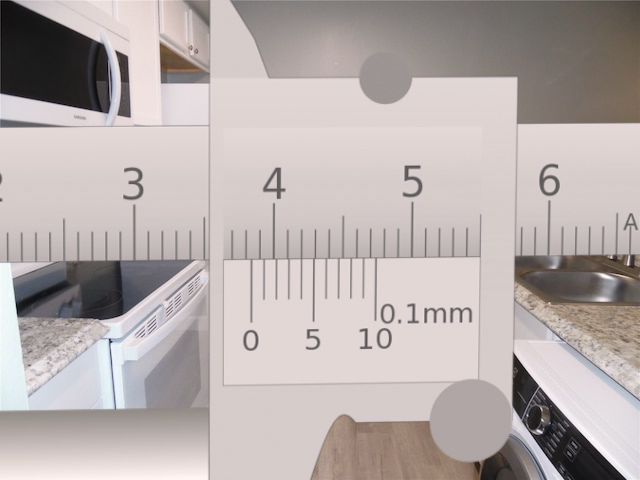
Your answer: 38.4,mm
